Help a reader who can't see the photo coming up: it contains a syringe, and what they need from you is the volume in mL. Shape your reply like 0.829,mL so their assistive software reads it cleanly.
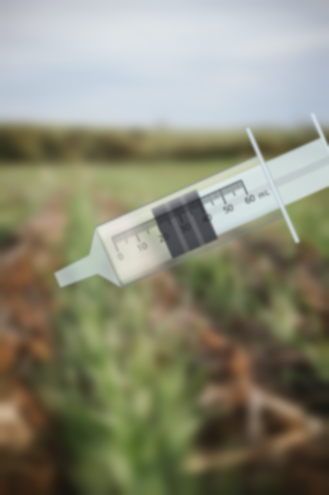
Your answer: 20,mL
